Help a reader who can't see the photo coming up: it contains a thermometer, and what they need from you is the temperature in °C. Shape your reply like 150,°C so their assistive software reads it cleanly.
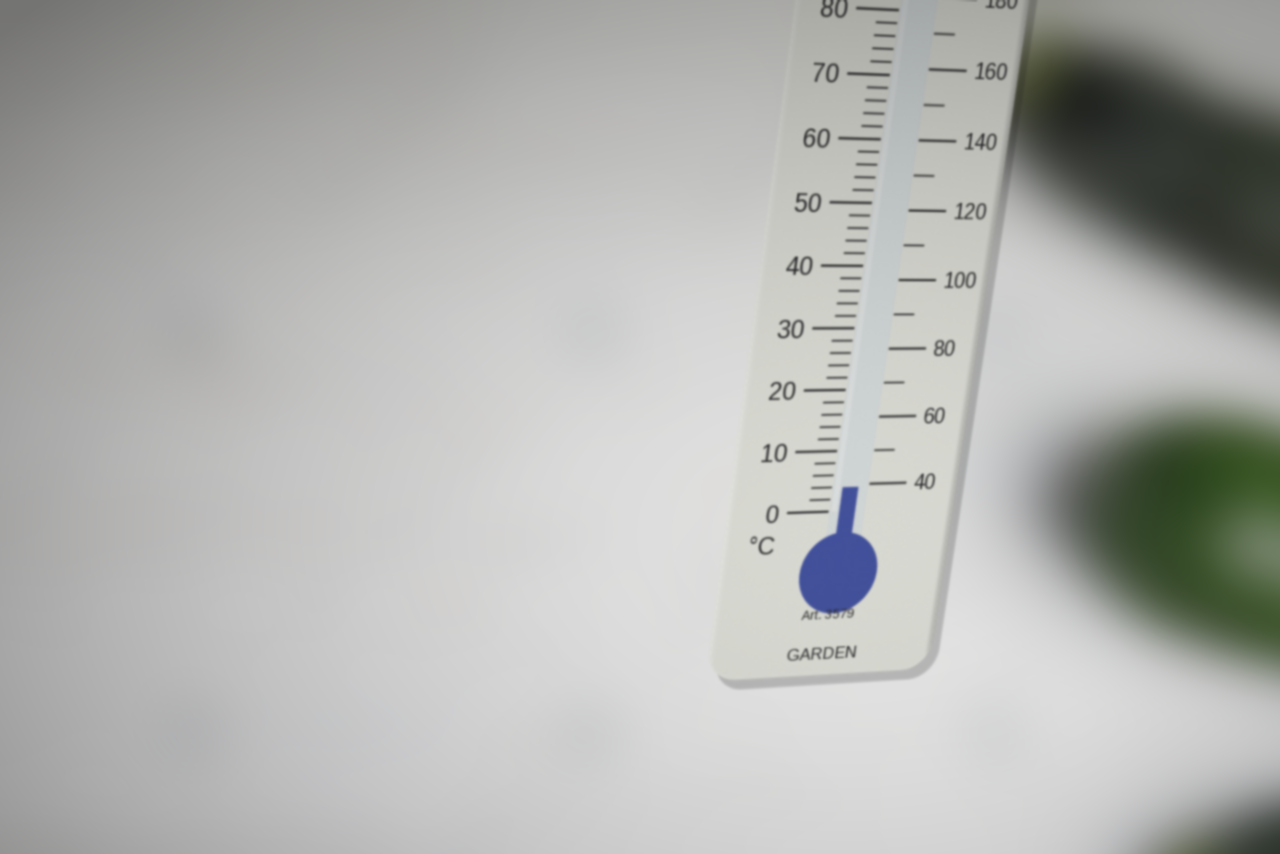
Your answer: 4,°C
